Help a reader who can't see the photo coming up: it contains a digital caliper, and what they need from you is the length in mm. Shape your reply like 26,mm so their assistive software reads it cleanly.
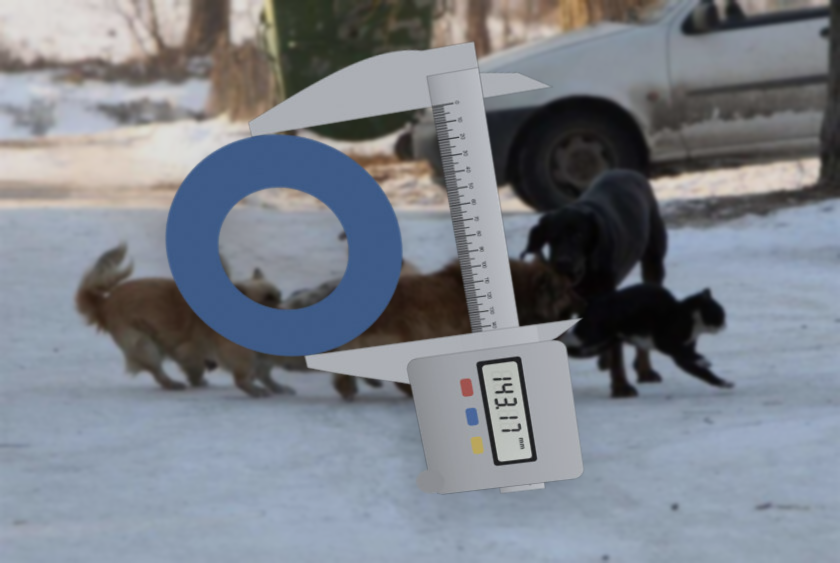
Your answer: 143.17,mm
